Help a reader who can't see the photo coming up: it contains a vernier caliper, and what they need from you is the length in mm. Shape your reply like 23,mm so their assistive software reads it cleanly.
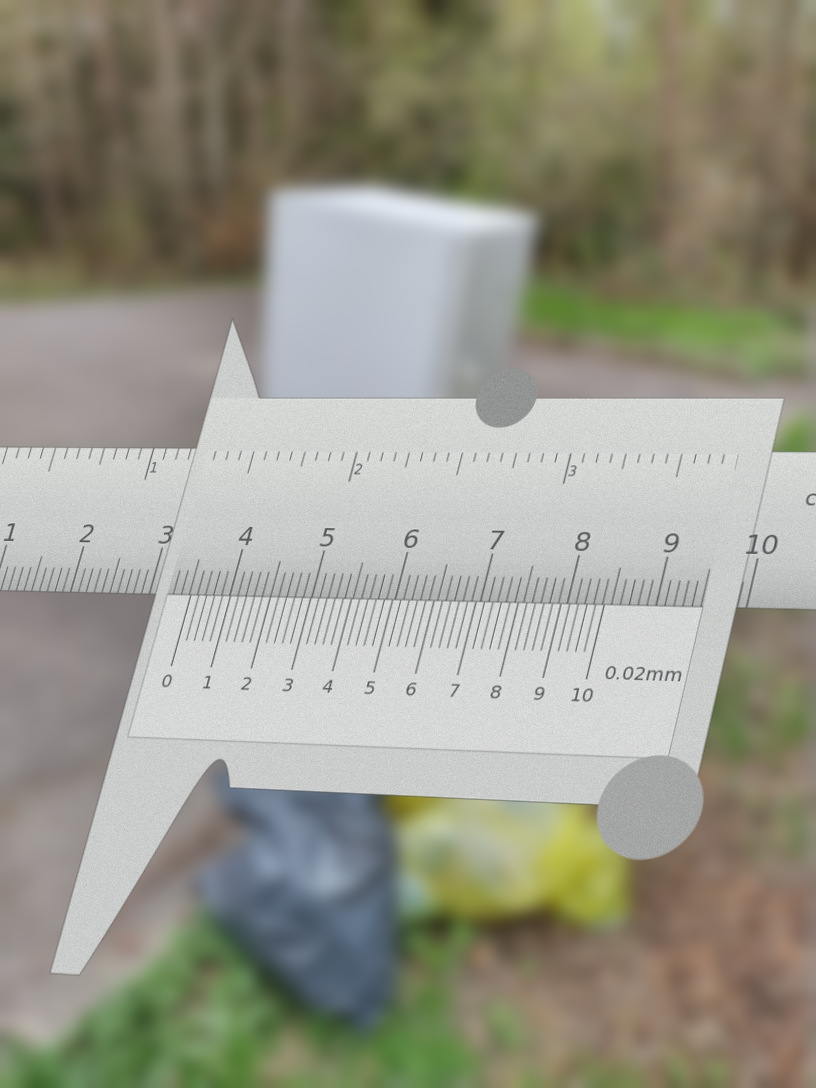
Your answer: 35.2,mm
